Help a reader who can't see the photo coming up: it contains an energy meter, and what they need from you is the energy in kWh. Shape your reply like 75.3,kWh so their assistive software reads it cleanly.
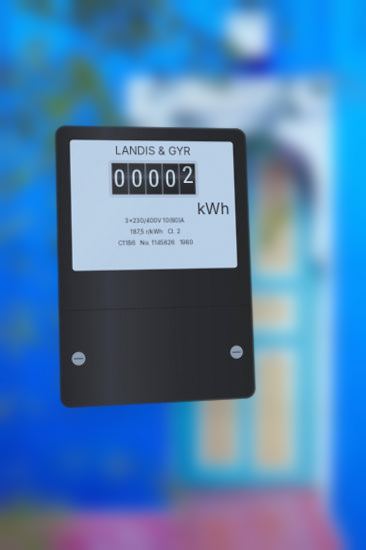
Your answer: 2,kWh
